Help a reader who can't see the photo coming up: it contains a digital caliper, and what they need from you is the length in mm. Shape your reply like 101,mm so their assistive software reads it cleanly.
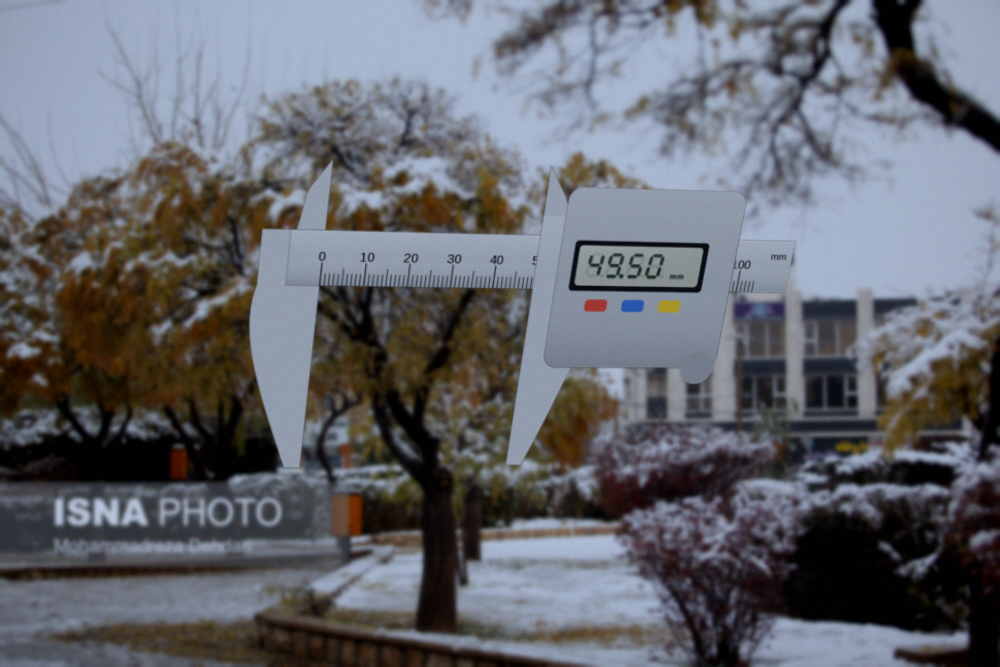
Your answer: 49.50,mm
